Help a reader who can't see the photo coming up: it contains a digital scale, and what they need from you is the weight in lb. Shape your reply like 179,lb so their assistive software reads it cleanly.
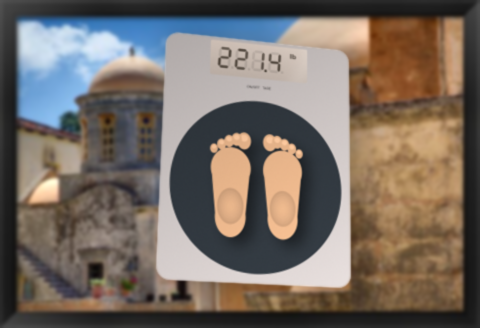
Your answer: 221.4,lb
